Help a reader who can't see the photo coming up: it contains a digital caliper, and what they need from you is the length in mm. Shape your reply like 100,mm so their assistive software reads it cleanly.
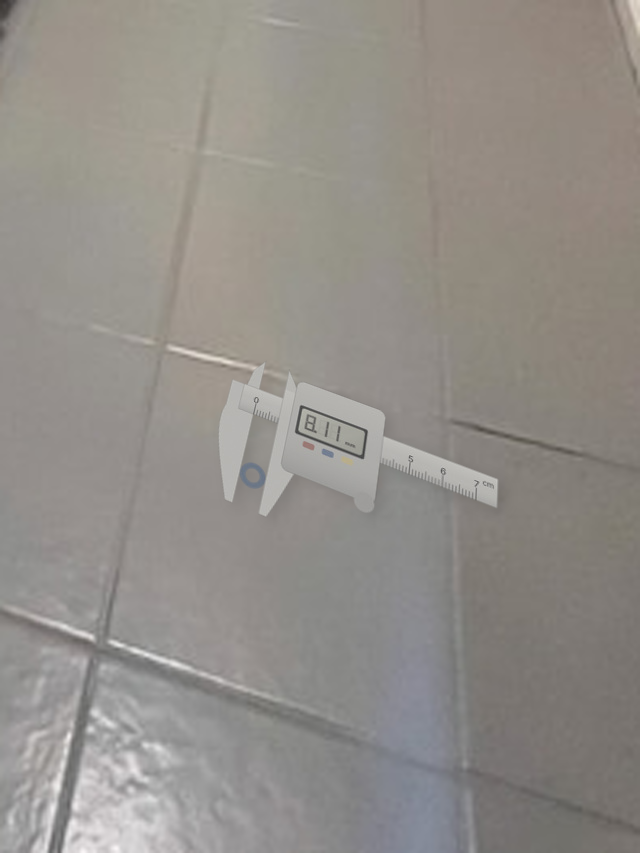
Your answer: 8.11,mm
